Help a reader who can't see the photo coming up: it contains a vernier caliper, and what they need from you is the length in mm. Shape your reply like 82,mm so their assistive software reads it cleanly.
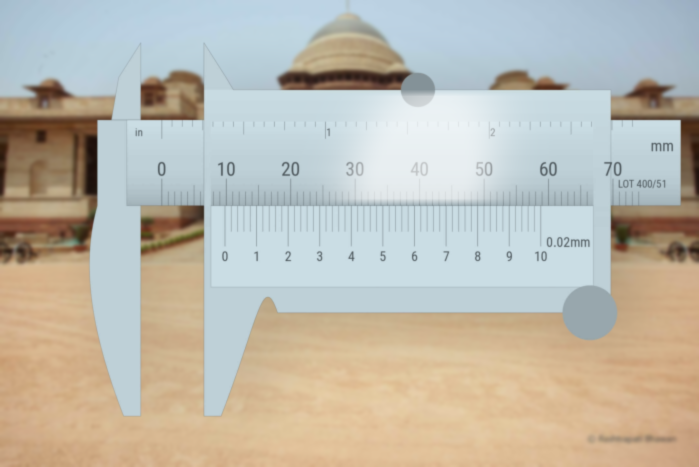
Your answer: 9.8,mm
